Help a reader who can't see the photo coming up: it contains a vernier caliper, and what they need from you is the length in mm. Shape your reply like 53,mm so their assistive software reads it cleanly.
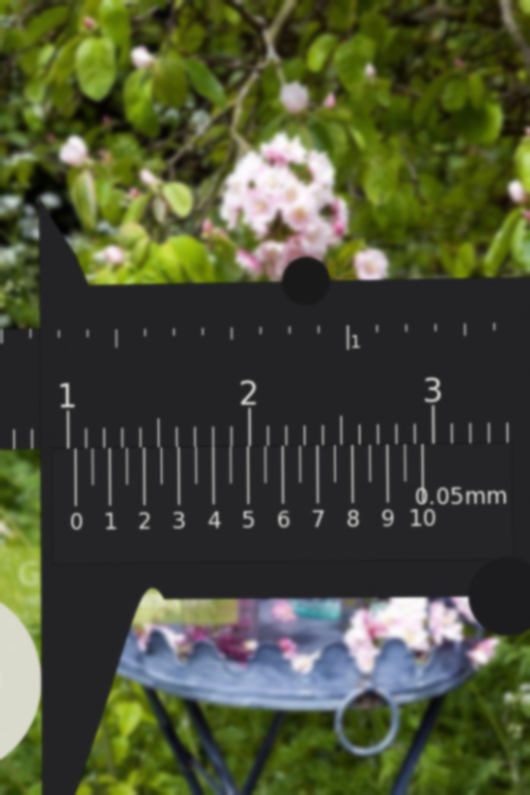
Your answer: 10.4,mm
